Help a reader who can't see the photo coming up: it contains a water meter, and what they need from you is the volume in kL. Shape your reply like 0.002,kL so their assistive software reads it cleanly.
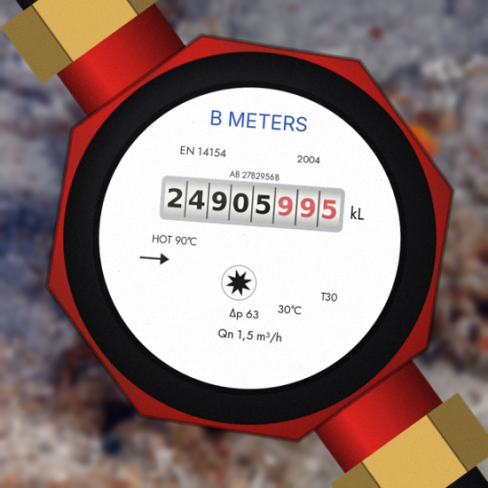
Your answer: 24905.995,kL
